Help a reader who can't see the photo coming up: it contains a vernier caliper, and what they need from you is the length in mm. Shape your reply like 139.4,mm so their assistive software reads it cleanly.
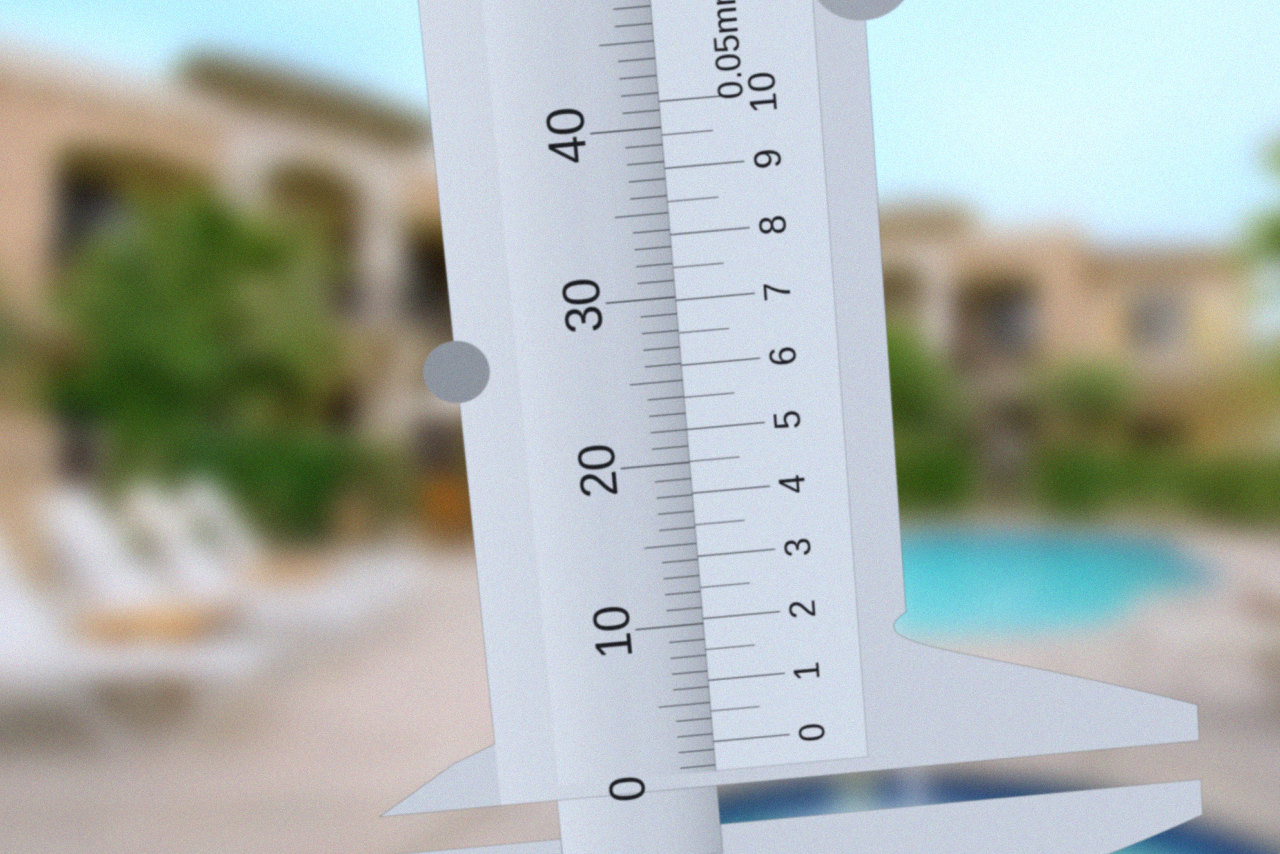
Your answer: 2.5,mm
